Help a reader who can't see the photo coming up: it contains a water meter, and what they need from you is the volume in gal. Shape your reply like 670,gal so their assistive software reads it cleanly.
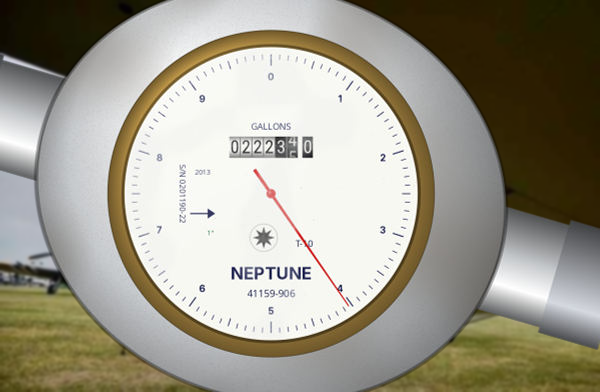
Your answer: 222344.0,gal
